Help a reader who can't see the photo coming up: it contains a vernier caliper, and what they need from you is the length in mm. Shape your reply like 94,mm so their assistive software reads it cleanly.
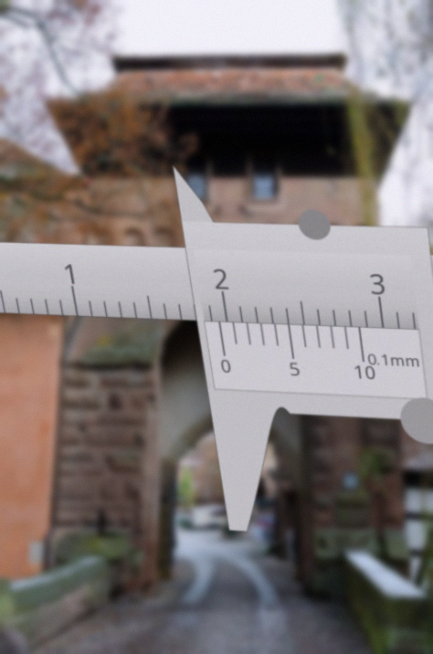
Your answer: 19.5,mm
